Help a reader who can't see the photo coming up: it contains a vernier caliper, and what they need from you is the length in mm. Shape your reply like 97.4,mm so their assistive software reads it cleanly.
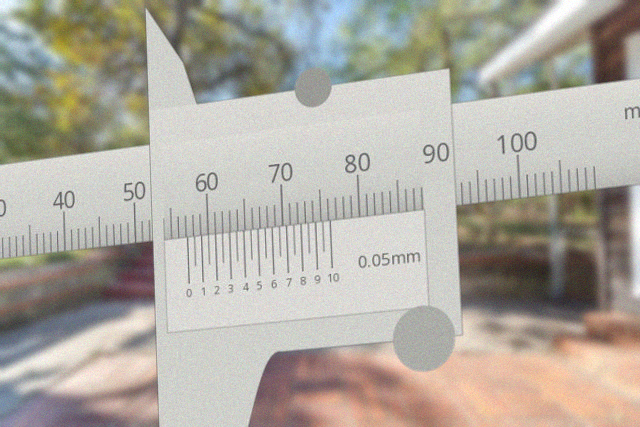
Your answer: 57.2,mm
